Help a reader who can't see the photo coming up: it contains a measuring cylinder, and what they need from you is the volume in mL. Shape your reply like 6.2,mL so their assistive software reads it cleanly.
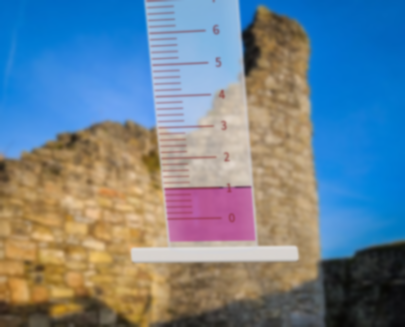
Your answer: 1,mL
